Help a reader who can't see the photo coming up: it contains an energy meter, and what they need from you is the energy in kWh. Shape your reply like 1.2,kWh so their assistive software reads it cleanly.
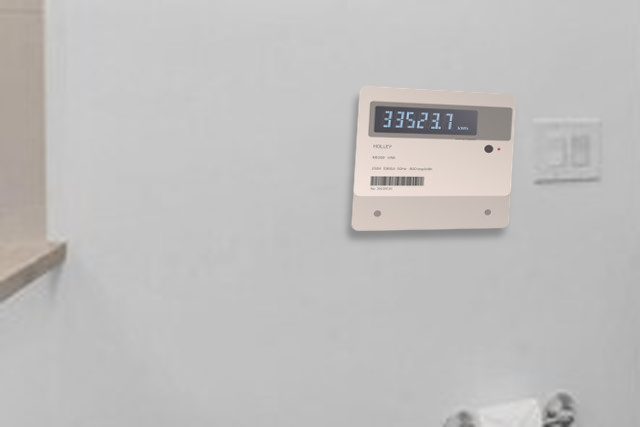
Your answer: 33523.7,kWh
